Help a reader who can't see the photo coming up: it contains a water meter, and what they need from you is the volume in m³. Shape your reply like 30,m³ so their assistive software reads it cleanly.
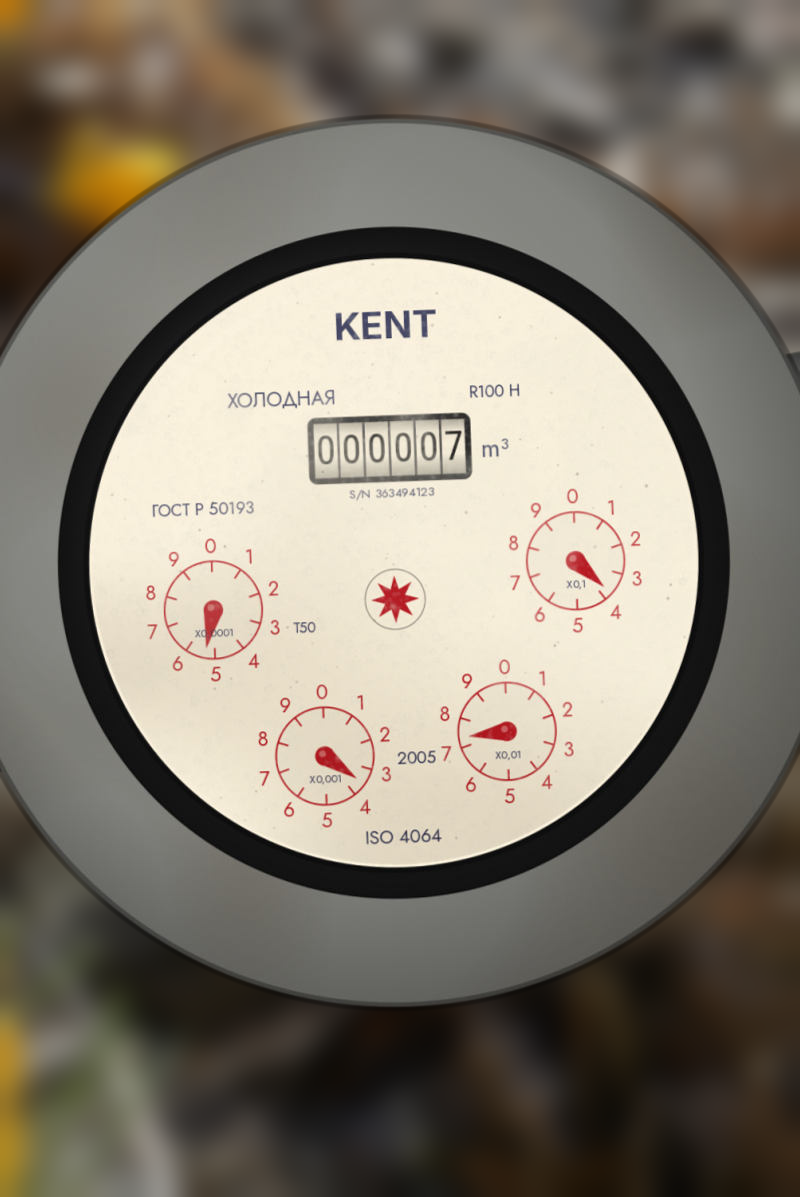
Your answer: 7.3735,m³
